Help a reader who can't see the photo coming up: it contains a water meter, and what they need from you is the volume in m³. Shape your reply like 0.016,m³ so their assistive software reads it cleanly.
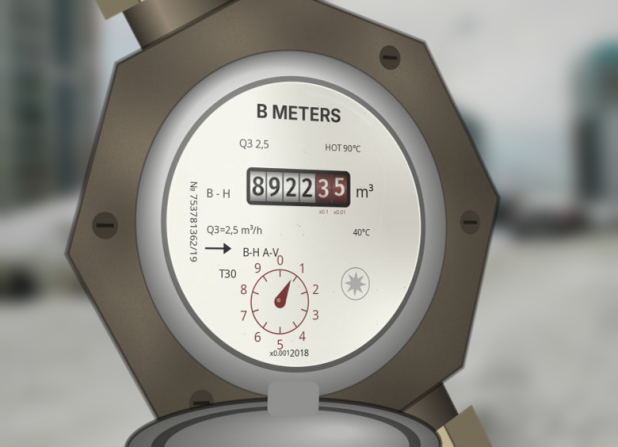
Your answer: 8922.350,m³
